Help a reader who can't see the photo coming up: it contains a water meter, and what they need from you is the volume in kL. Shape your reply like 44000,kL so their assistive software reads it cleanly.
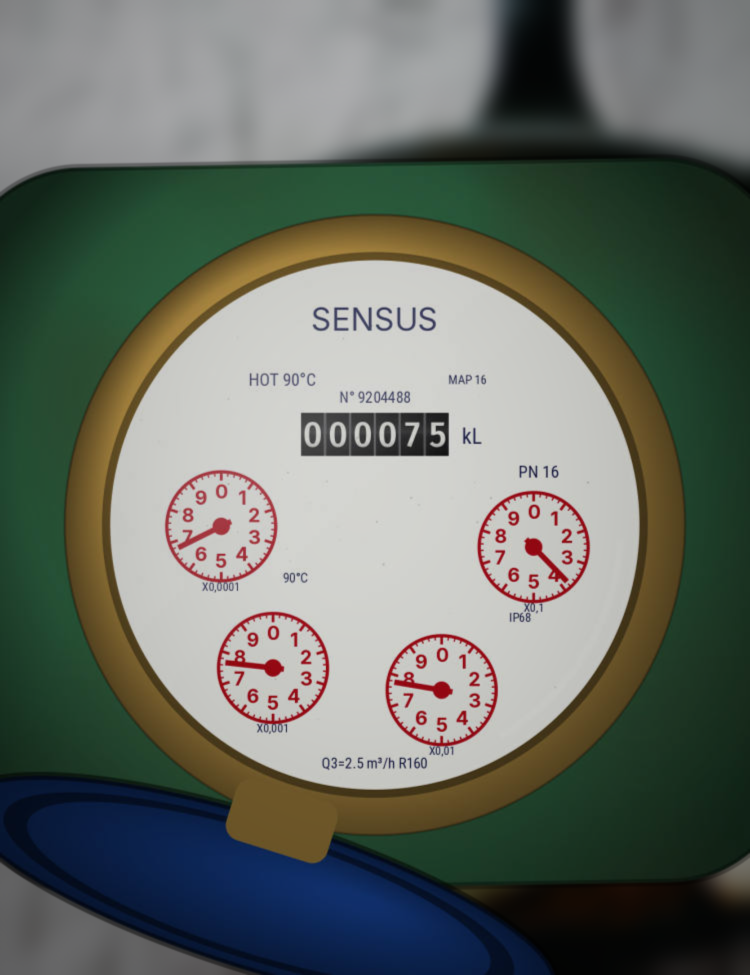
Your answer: 75.3776,kL
